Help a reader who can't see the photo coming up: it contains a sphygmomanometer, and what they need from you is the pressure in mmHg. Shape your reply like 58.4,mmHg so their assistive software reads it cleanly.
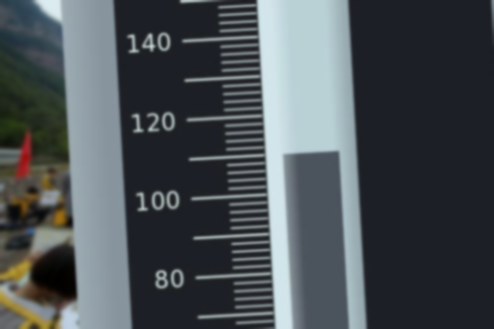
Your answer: 110,mmHg
